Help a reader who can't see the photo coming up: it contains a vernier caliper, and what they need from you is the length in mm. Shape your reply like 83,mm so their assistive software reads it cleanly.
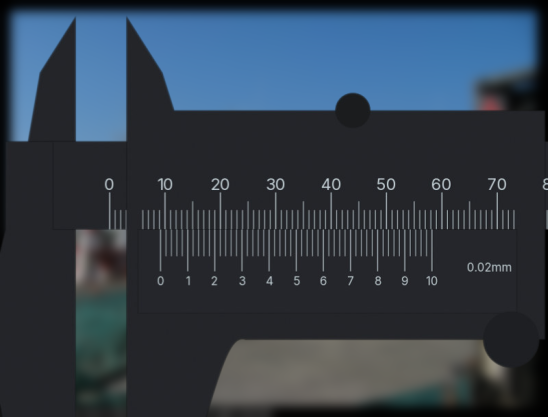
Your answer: 9.2,mm
